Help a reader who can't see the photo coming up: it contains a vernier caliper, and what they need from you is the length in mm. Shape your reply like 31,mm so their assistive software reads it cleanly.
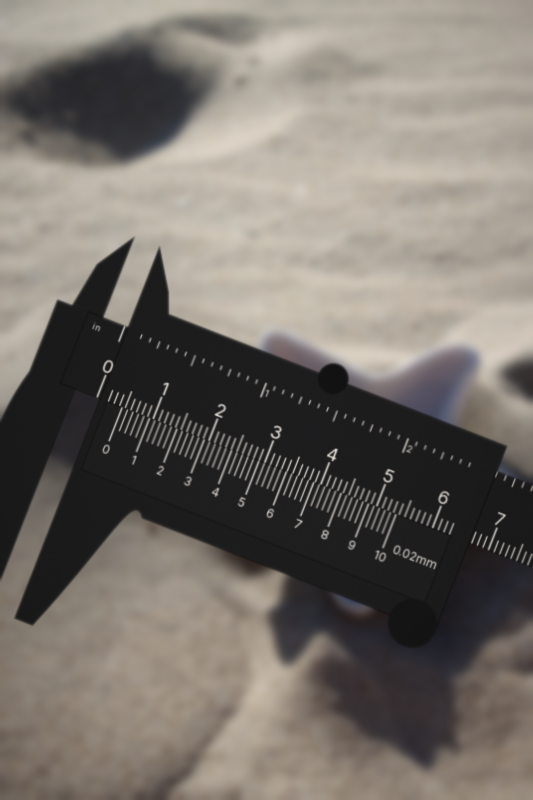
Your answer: 4.5,mm
